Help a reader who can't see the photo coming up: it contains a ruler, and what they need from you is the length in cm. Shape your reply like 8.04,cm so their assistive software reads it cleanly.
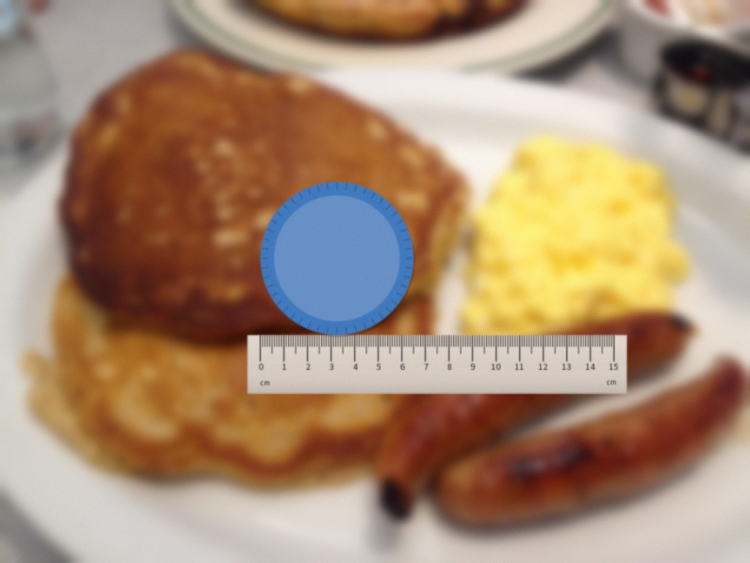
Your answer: 6.5,cm
